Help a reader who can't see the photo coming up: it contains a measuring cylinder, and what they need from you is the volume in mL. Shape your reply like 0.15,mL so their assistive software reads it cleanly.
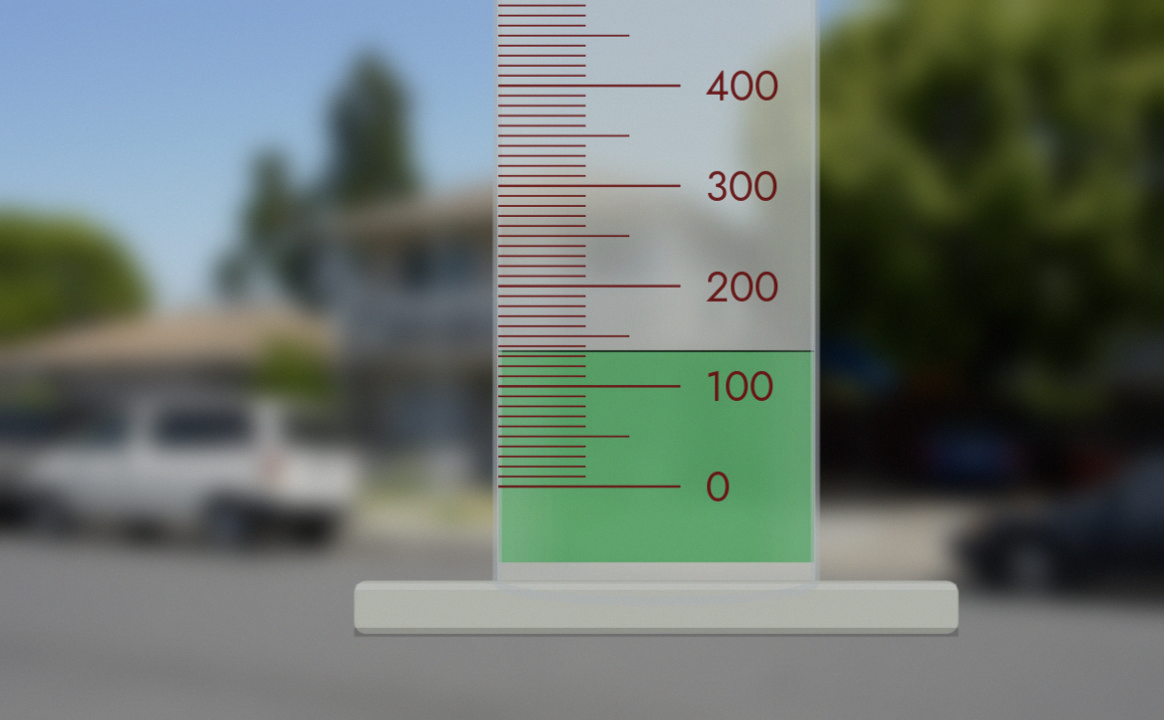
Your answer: 135,mL
